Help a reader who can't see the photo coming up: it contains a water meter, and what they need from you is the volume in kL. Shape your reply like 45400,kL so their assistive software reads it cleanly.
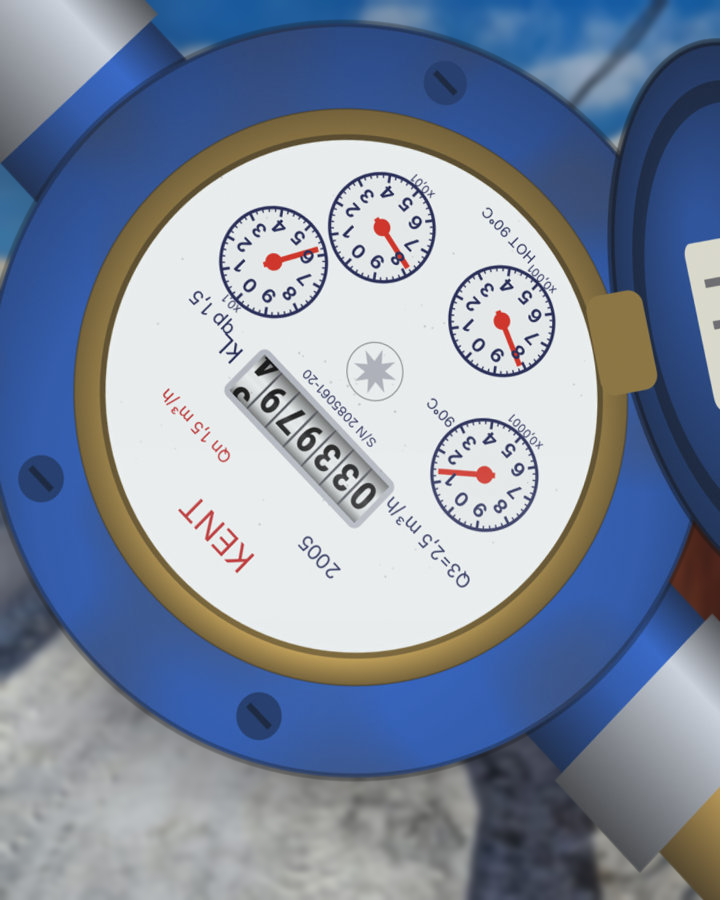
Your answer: 339793.5781,kL
